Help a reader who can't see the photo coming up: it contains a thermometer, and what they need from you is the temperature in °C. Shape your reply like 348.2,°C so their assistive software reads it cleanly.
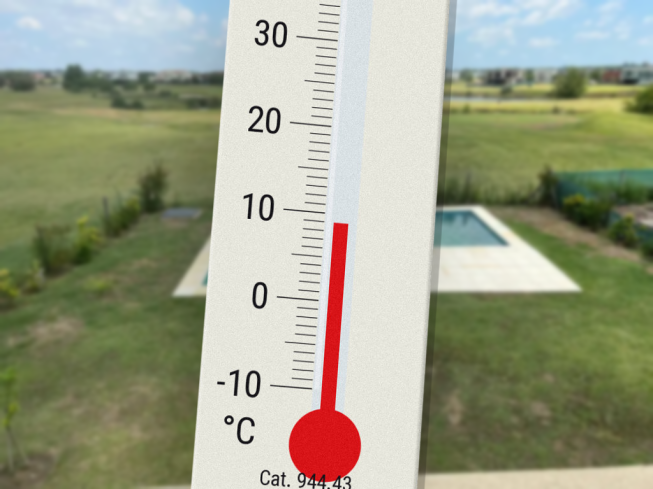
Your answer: 9,°C
